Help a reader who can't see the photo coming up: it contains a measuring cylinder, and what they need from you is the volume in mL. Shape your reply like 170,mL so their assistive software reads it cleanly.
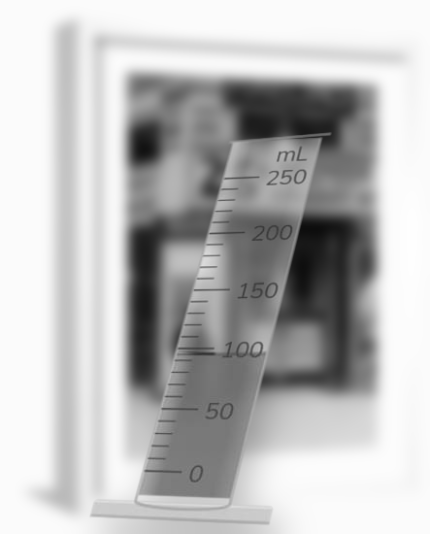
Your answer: 95,mL
